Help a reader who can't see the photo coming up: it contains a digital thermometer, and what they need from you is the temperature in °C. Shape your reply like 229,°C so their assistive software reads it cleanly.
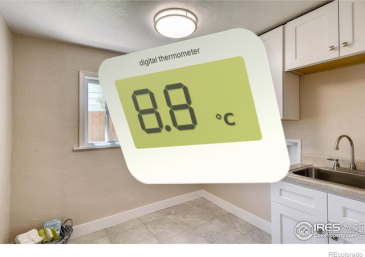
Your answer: 8.8,°C
